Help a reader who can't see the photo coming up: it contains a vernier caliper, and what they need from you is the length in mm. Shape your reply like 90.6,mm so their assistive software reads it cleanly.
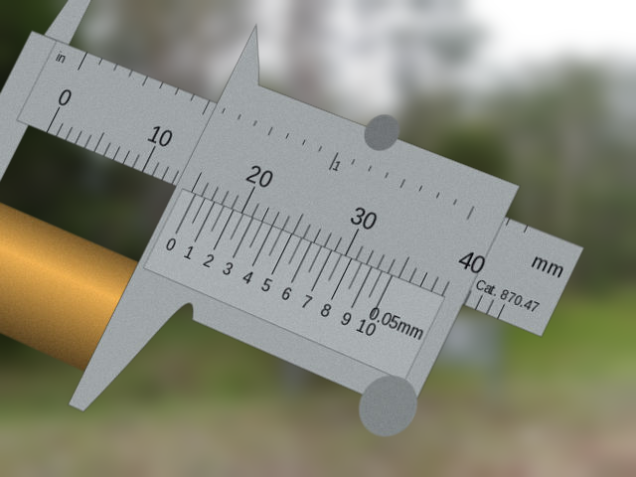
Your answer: 15.4,mm
